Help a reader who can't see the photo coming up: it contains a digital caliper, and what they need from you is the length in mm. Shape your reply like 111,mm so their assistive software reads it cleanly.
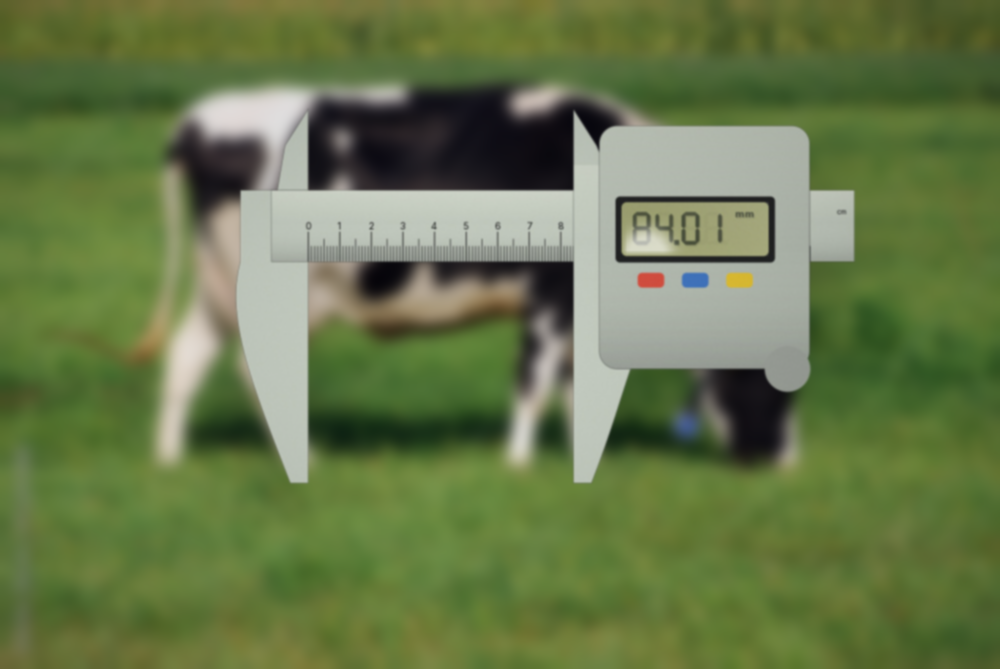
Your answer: 84.01,mm
